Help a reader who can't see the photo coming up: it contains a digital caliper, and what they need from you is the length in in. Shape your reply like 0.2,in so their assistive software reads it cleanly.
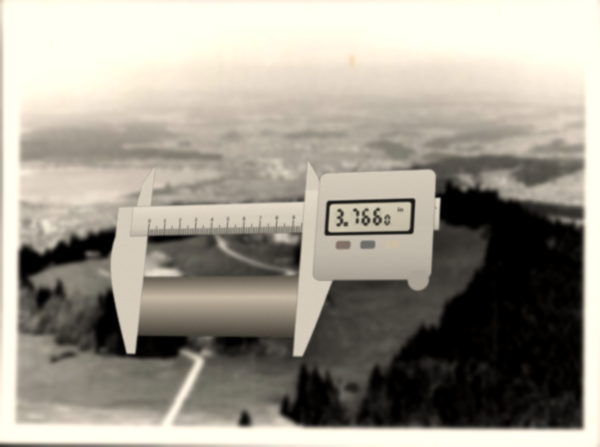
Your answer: 3.7660,in
